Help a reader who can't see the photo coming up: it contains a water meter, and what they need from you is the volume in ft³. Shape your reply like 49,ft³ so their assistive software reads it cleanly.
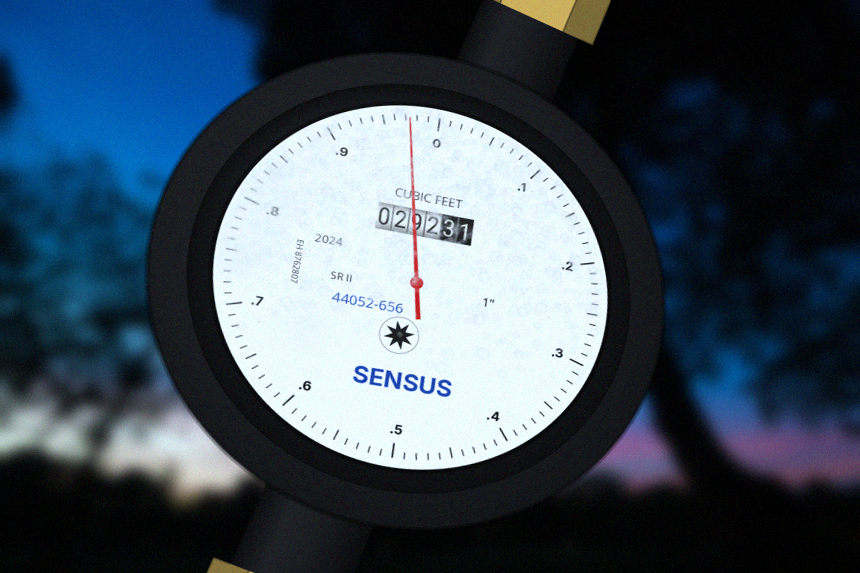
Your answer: 29230.97,ft³
